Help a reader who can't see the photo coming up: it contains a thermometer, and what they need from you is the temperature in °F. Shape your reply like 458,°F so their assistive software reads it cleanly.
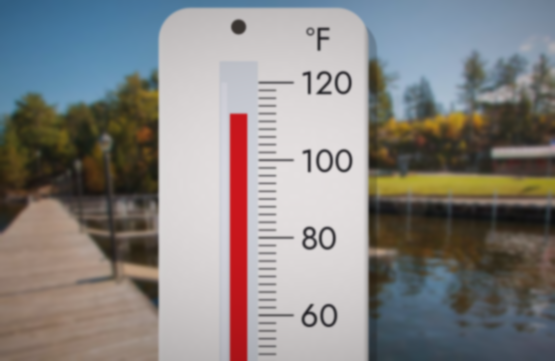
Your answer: 112,°F
